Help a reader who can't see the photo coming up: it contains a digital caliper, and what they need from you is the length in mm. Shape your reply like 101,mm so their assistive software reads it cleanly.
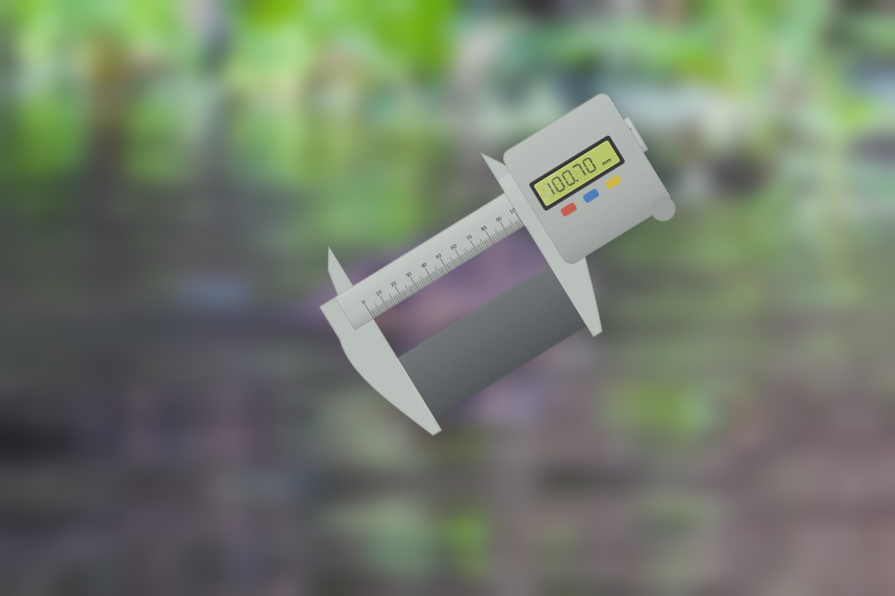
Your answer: 100.70,mm
